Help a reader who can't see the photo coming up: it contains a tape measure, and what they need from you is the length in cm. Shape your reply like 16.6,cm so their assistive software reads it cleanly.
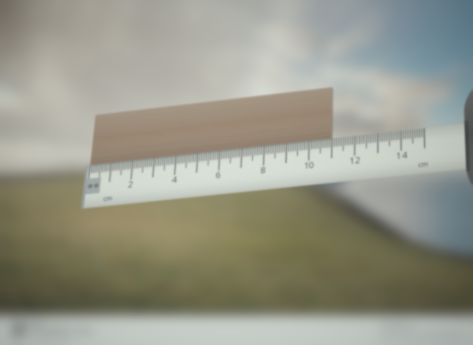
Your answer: 11,cm
